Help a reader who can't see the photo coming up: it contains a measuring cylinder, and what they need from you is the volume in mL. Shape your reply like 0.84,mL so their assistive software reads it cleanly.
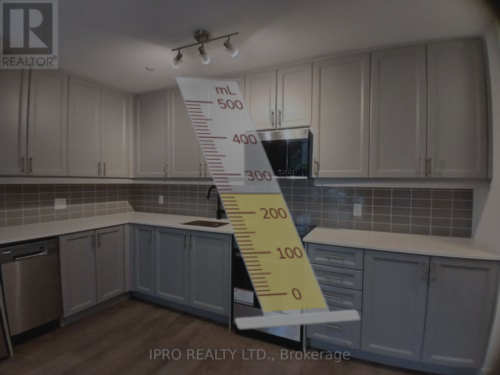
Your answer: 250,mL
